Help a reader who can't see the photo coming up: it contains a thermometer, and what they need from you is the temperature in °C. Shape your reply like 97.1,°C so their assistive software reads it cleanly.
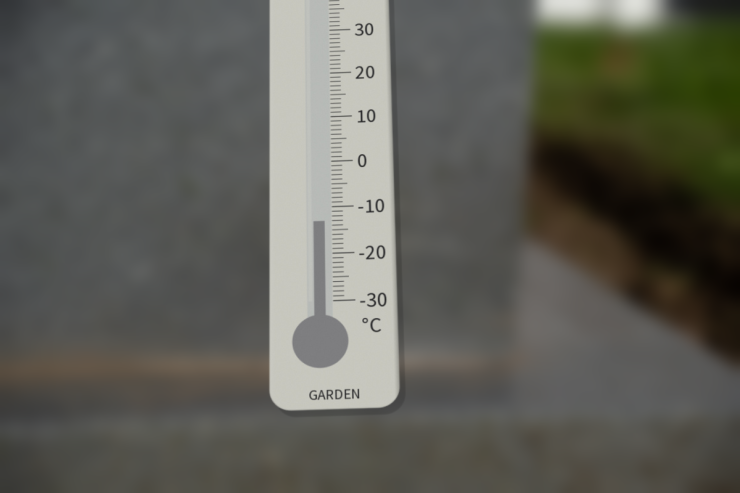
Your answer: -13,°C
